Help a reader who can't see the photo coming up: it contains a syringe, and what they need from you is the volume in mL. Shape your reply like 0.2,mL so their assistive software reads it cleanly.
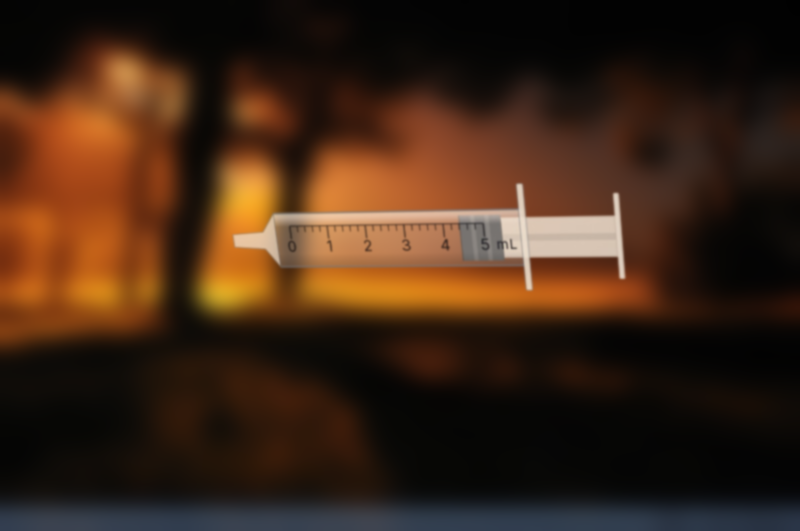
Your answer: 4.4,mL
